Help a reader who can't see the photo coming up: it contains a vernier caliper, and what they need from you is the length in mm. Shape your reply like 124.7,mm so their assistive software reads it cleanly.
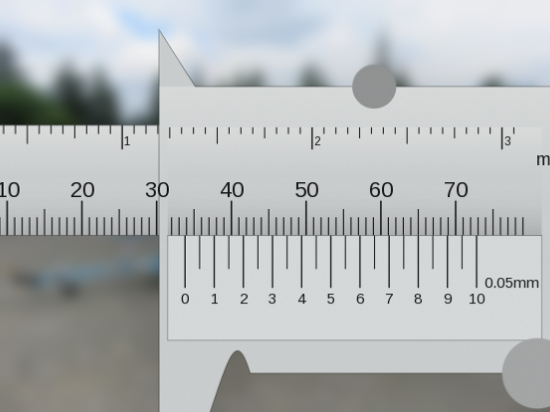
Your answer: 33.8,mm
